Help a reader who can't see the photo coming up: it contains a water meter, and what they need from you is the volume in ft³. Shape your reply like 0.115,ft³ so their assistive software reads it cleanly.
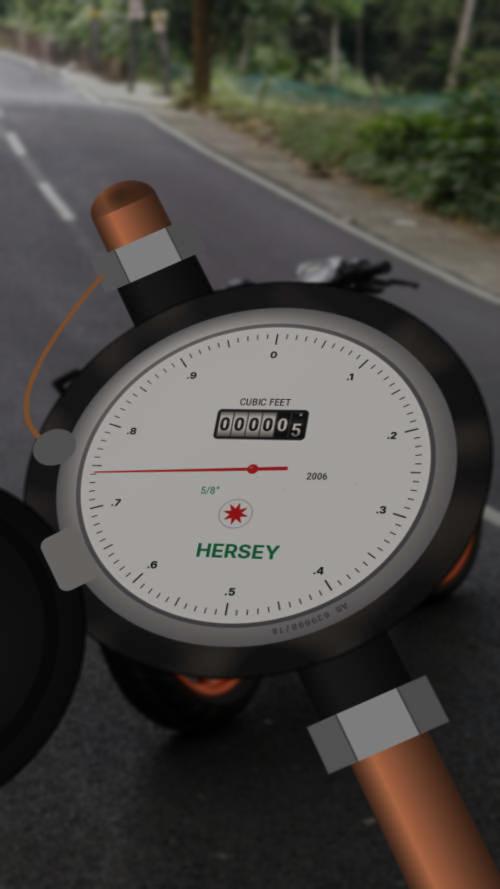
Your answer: 4.74,ft³
